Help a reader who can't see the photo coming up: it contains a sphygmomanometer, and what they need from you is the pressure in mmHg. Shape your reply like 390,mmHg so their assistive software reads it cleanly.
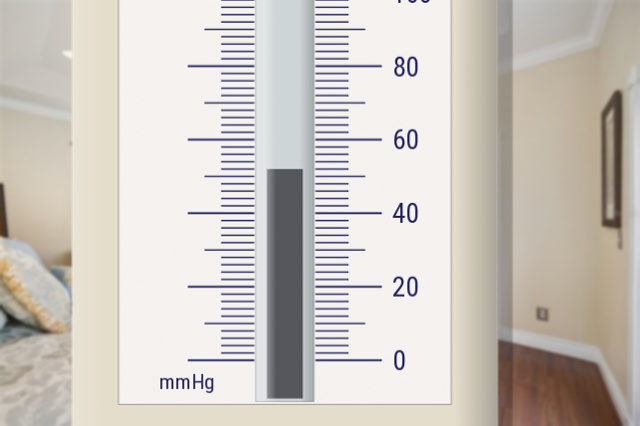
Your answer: 52,mmHg
